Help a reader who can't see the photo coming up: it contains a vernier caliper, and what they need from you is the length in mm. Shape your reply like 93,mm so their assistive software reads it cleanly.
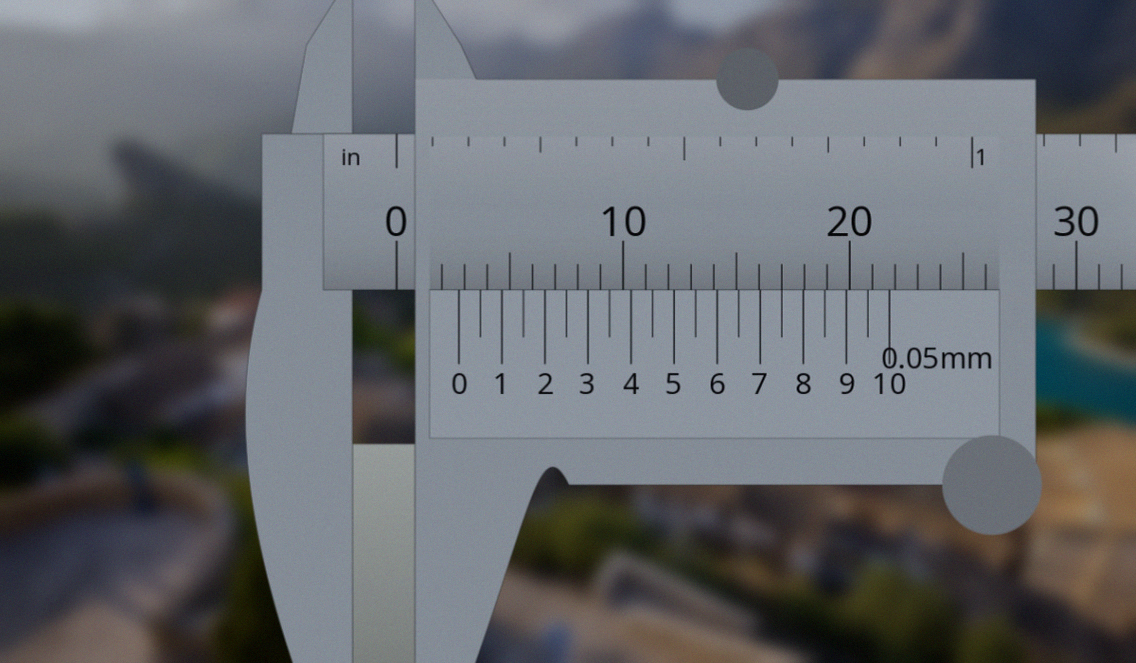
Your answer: 2.75,mm
